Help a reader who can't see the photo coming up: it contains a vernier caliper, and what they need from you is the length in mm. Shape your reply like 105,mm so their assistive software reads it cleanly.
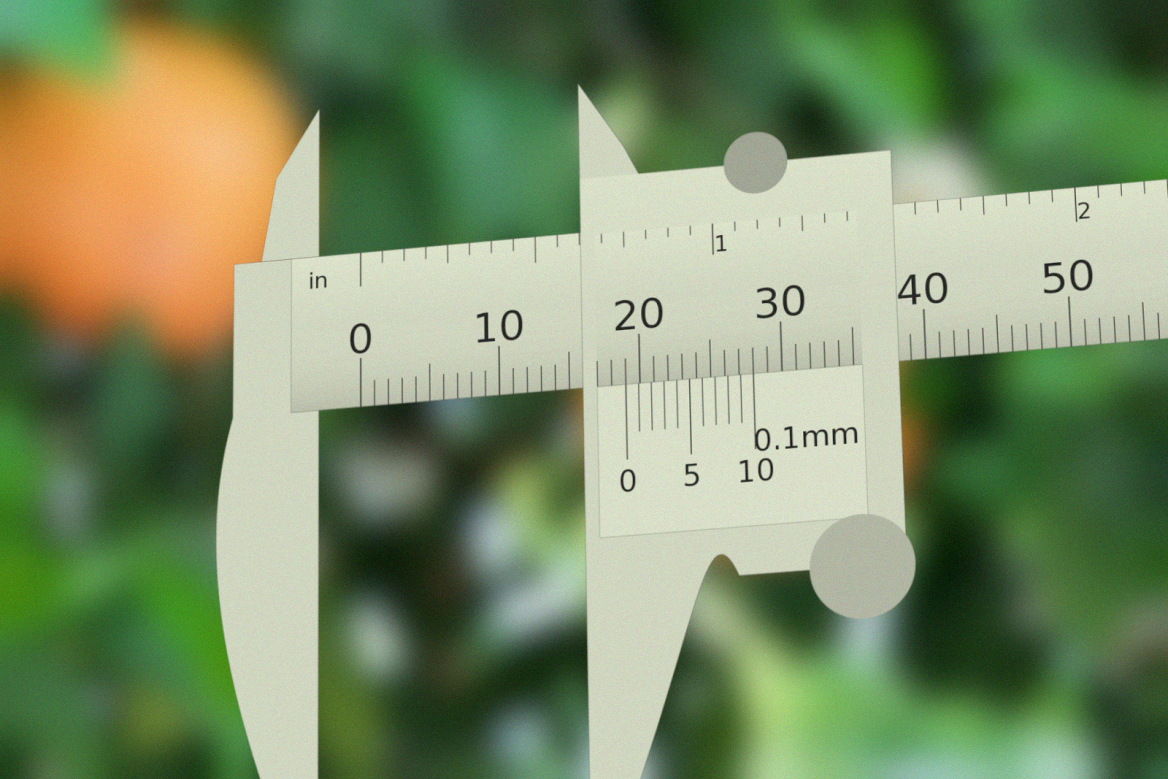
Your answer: 19.0,mm
